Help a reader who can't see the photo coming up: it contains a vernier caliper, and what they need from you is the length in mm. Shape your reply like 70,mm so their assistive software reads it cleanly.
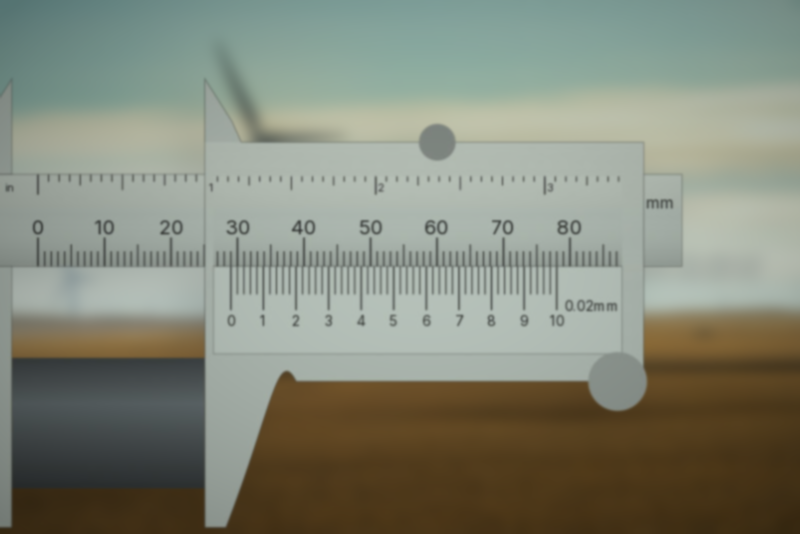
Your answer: 29.0,mm
